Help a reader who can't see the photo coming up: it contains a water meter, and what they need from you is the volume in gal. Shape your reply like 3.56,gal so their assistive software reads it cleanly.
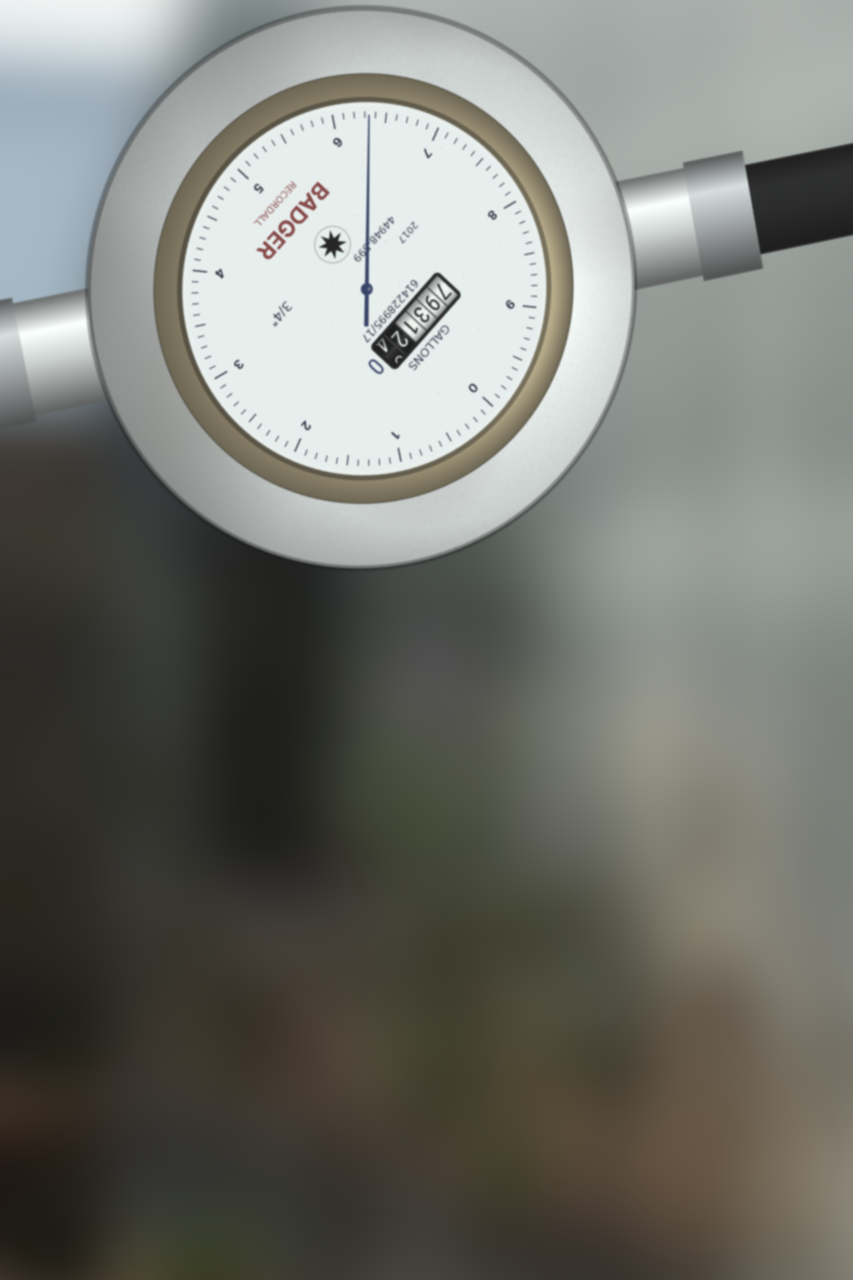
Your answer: 7931236.3,gal
